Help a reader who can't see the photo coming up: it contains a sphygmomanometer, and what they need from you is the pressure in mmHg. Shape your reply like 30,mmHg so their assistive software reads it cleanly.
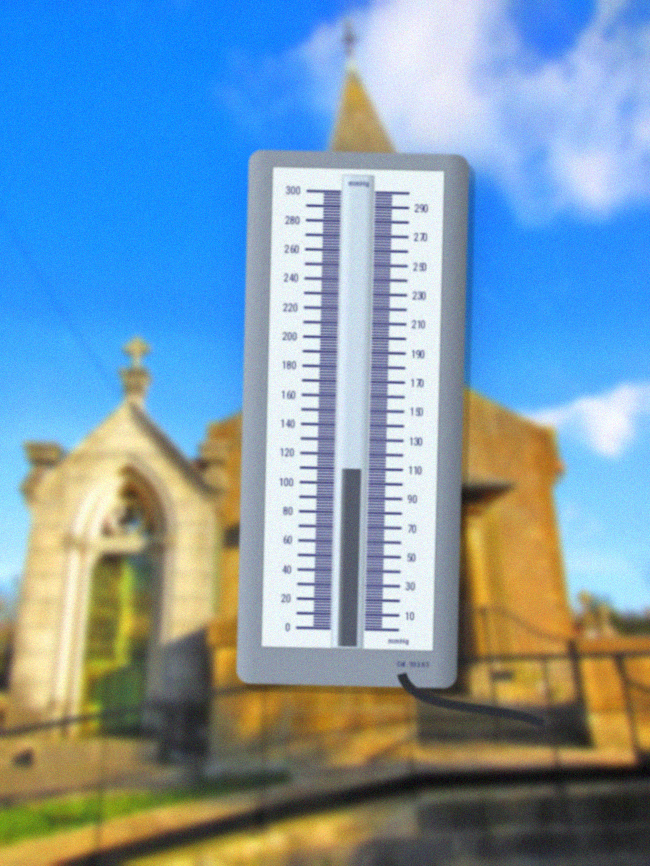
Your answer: 110,mmHg
